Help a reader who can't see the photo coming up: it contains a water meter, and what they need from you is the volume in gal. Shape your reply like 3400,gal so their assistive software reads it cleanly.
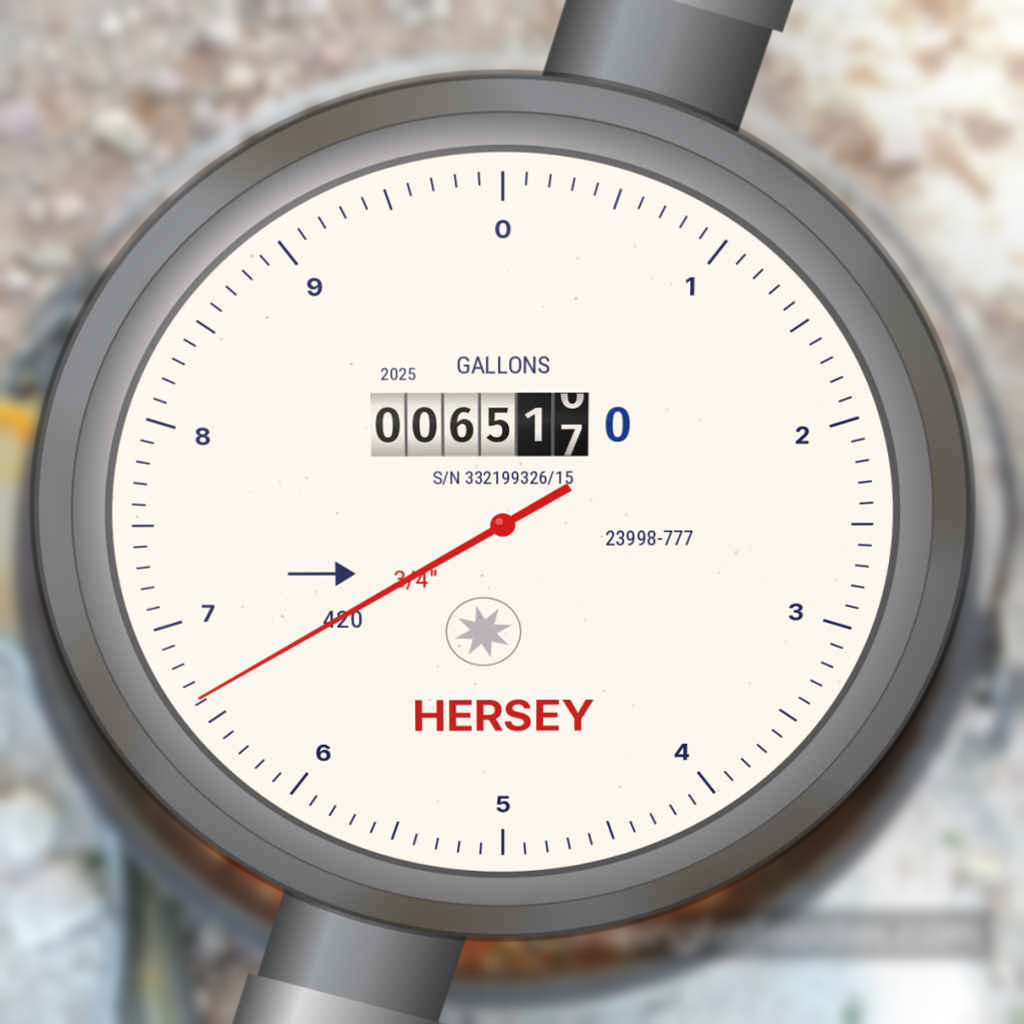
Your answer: 65166.6,gal
